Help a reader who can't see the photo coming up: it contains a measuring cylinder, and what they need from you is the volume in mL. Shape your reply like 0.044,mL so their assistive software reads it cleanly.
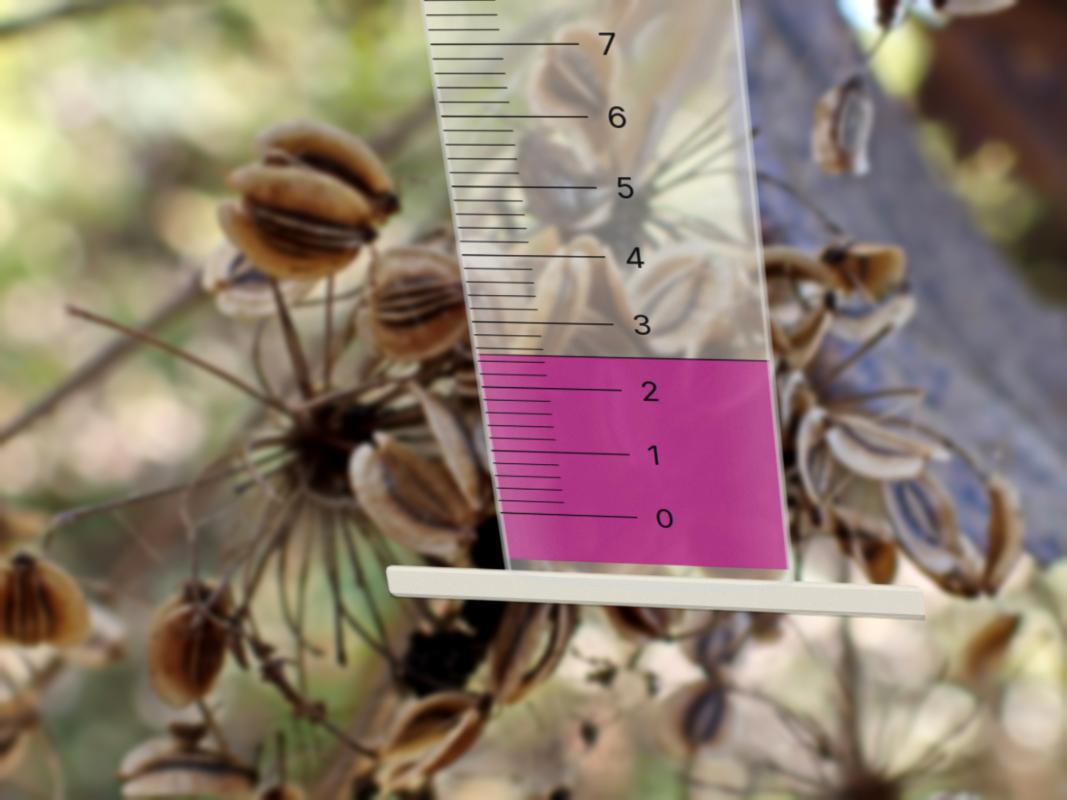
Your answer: 2.5,mL
